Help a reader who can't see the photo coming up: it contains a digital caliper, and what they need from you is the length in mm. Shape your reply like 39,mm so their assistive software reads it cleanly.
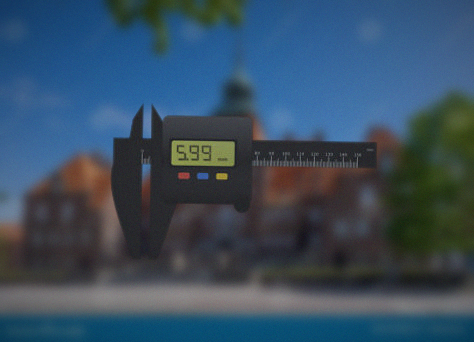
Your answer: 5.99,mm
